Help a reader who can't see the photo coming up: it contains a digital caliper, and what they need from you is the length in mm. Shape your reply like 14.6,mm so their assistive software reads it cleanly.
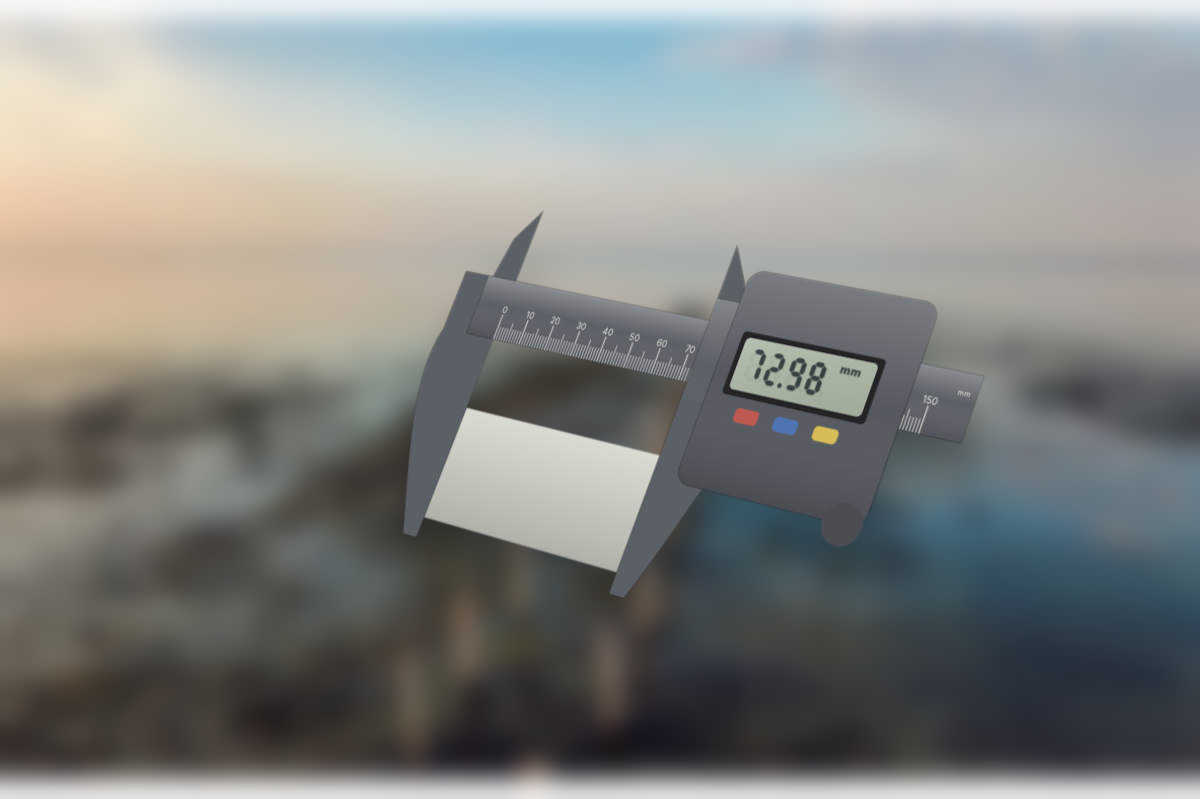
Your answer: 72.98,mm
